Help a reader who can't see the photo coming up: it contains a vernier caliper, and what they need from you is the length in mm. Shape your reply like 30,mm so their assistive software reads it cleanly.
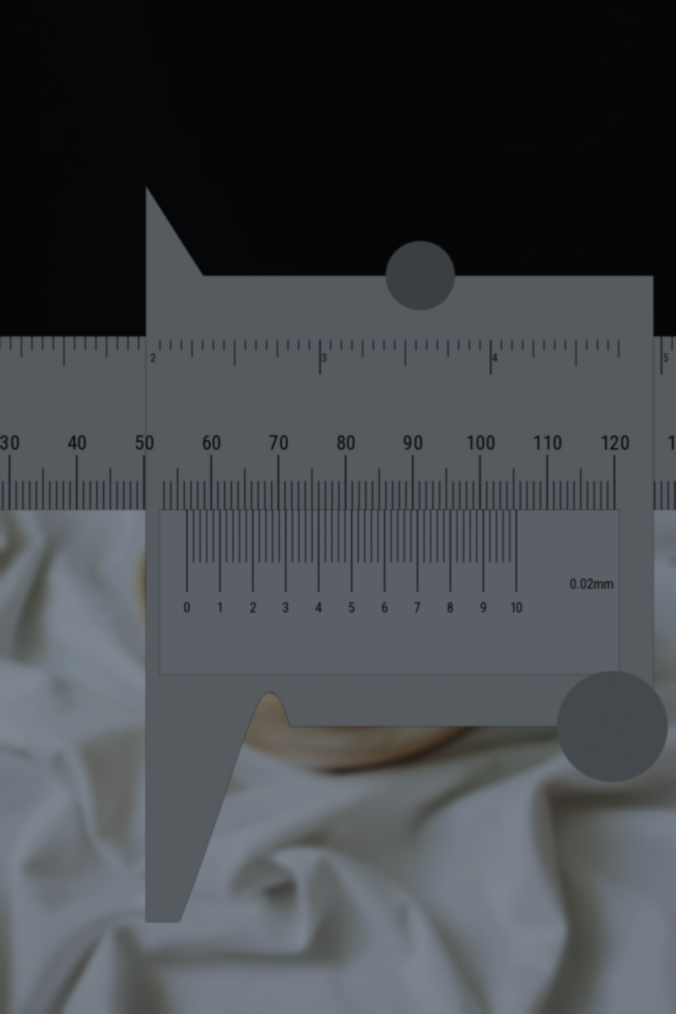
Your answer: 56.4,mm
